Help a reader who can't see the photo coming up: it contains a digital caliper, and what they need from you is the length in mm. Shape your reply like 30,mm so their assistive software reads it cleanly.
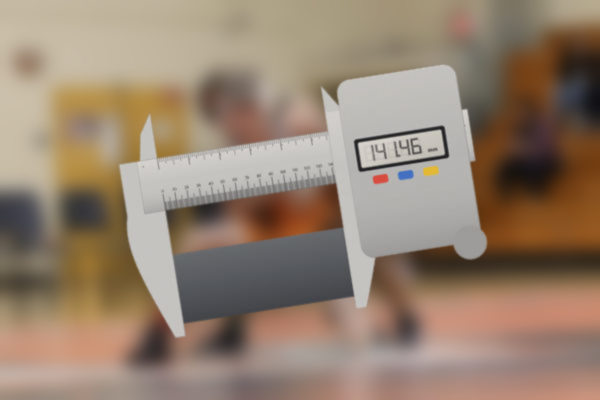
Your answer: 141.46,mm
